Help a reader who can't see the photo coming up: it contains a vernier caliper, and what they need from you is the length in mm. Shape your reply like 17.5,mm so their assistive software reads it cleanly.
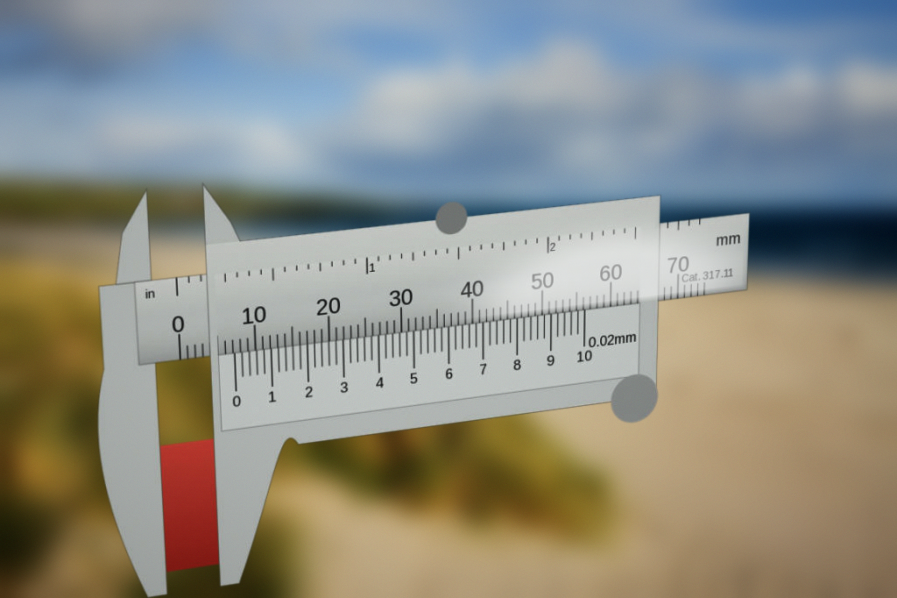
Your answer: 7.2,mm
